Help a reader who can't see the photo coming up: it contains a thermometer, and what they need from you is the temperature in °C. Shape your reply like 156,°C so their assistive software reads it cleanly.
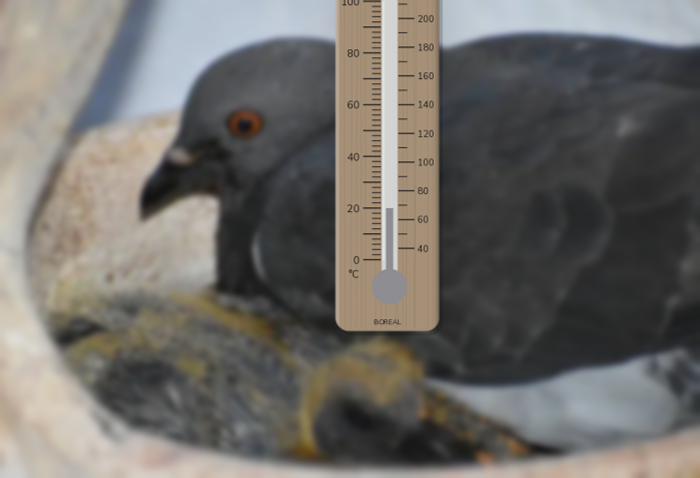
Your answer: 20,°C
